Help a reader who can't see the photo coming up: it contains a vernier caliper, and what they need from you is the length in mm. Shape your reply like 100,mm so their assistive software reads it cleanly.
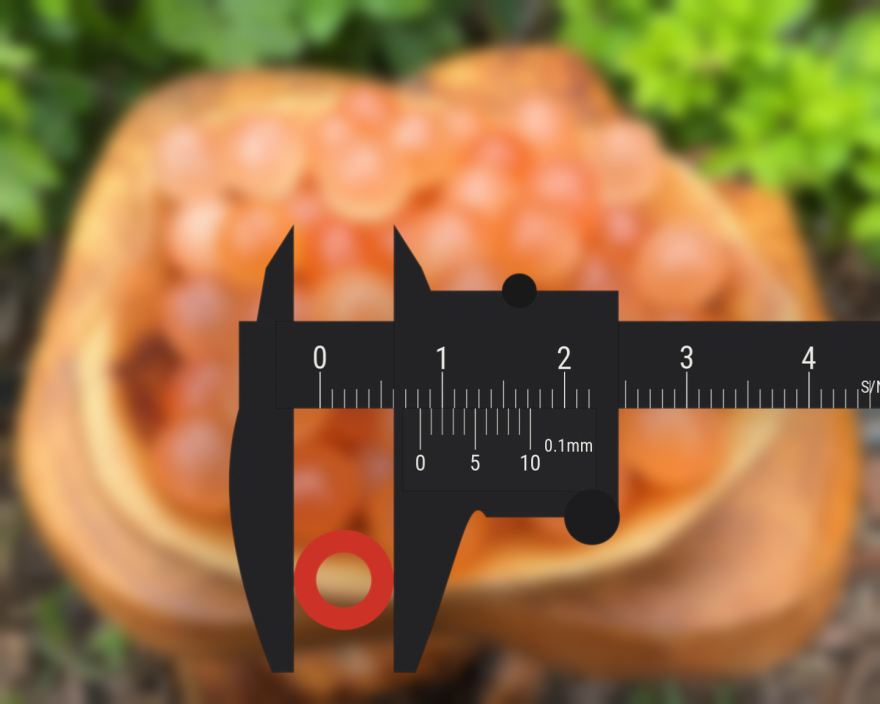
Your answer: 8.2,mm
